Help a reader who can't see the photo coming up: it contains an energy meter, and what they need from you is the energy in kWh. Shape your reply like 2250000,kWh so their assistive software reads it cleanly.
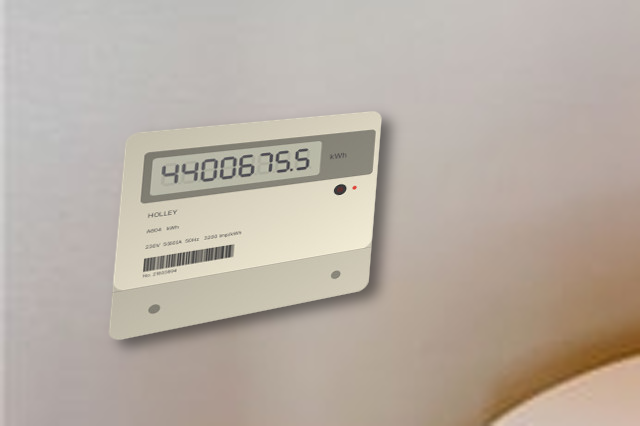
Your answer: 4400675.5,kWh
